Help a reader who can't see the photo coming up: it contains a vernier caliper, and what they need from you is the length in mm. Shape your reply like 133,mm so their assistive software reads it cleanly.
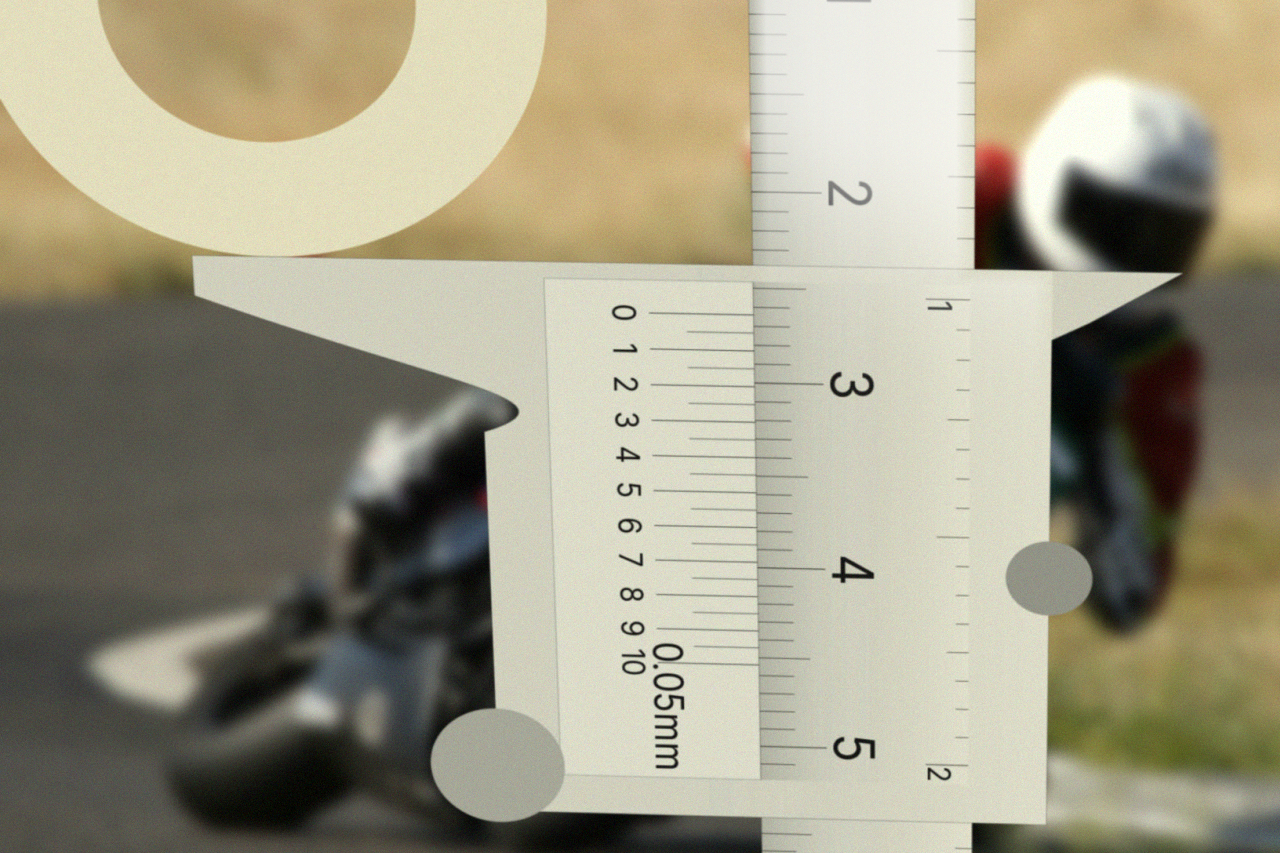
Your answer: 26.4,mm
